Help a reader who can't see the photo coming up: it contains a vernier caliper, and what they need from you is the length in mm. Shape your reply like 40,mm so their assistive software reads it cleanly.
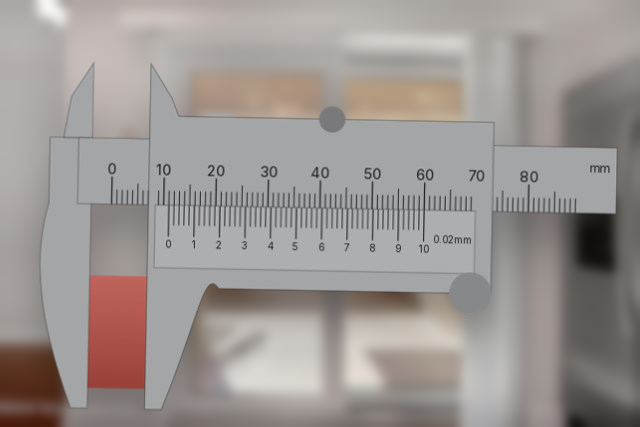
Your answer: 11.0,mm
